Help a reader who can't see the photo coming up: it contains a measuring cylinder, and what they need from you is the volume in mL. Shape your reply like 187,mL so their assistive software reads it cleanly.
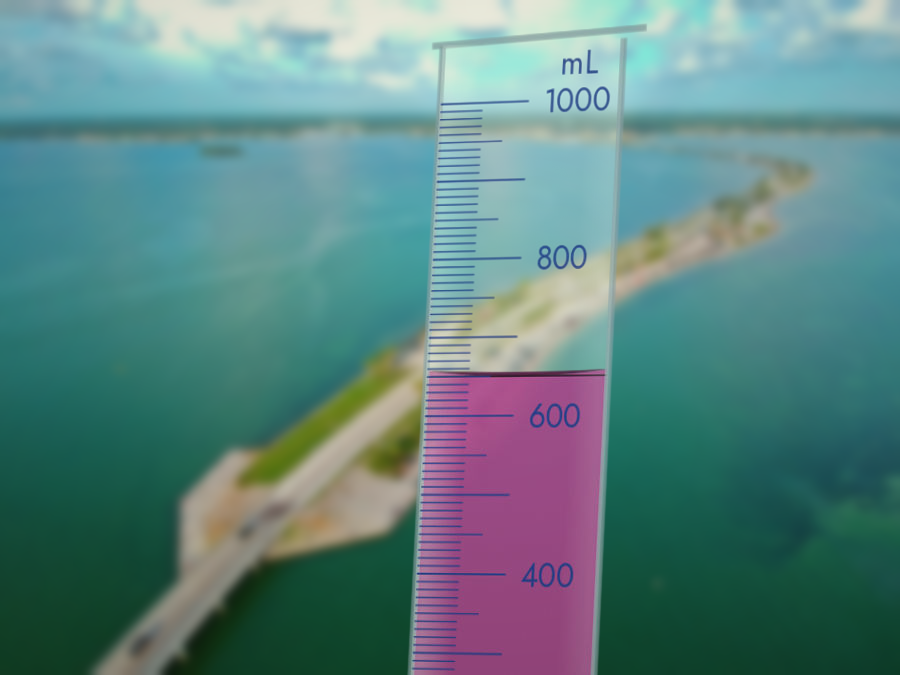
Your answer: 650,mL
